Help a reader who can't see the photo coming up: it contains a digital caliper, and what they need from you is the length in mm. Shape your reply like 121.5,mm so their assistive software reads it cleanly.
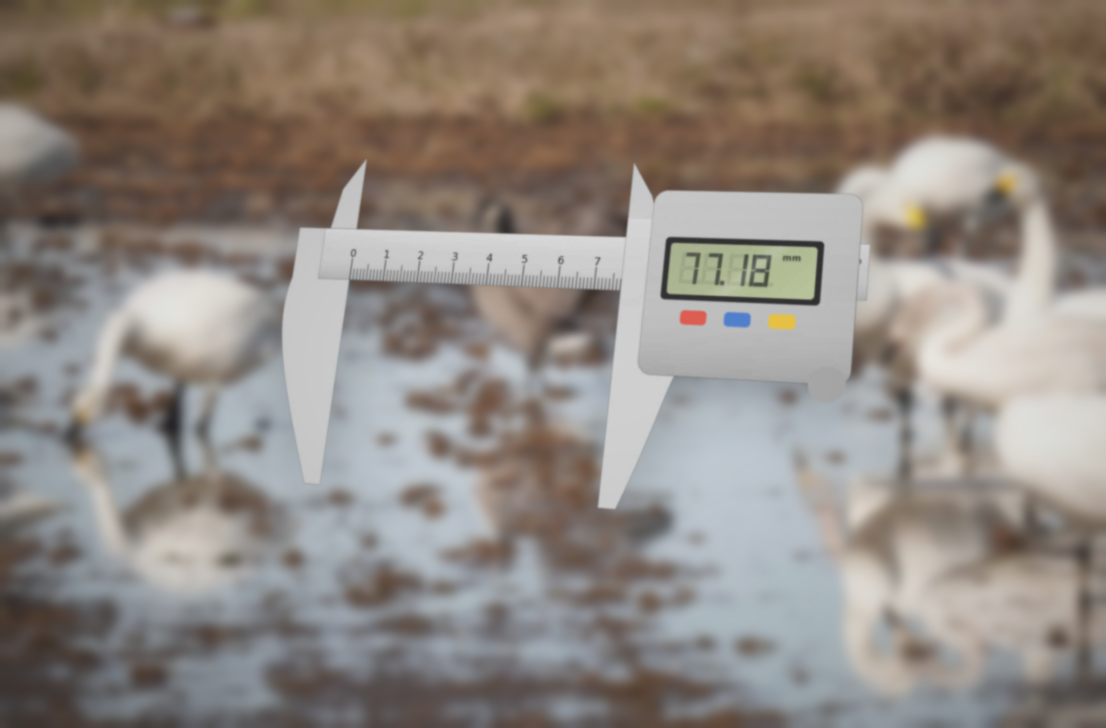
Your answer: 77.18,mm
